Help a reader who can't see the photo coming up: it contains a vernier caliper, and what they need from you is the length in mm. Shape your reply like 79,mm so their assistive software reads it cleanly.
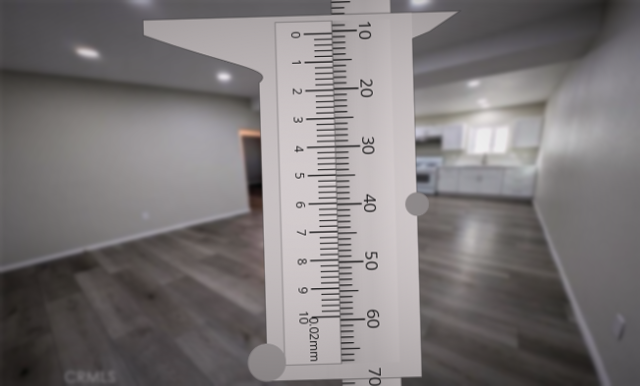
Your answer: 10.4,mm
